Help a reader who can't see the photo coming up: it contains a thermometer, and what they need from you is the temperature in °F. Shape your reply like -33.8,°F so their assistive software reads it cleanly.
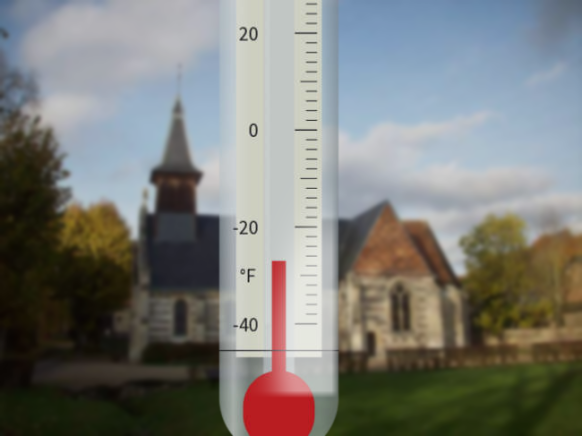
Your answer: -27,°F
